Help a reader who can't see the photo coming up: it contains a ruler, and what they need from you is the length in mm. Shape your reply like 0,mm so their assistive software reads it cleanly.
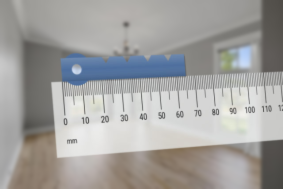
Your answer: 65,mm
